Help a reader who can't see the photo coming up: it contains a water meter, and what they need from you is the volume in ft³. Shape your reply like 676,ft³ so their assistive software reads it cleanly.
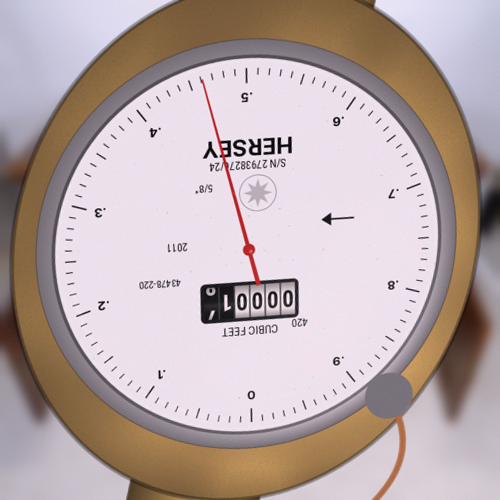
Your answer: 17.46,ft³
